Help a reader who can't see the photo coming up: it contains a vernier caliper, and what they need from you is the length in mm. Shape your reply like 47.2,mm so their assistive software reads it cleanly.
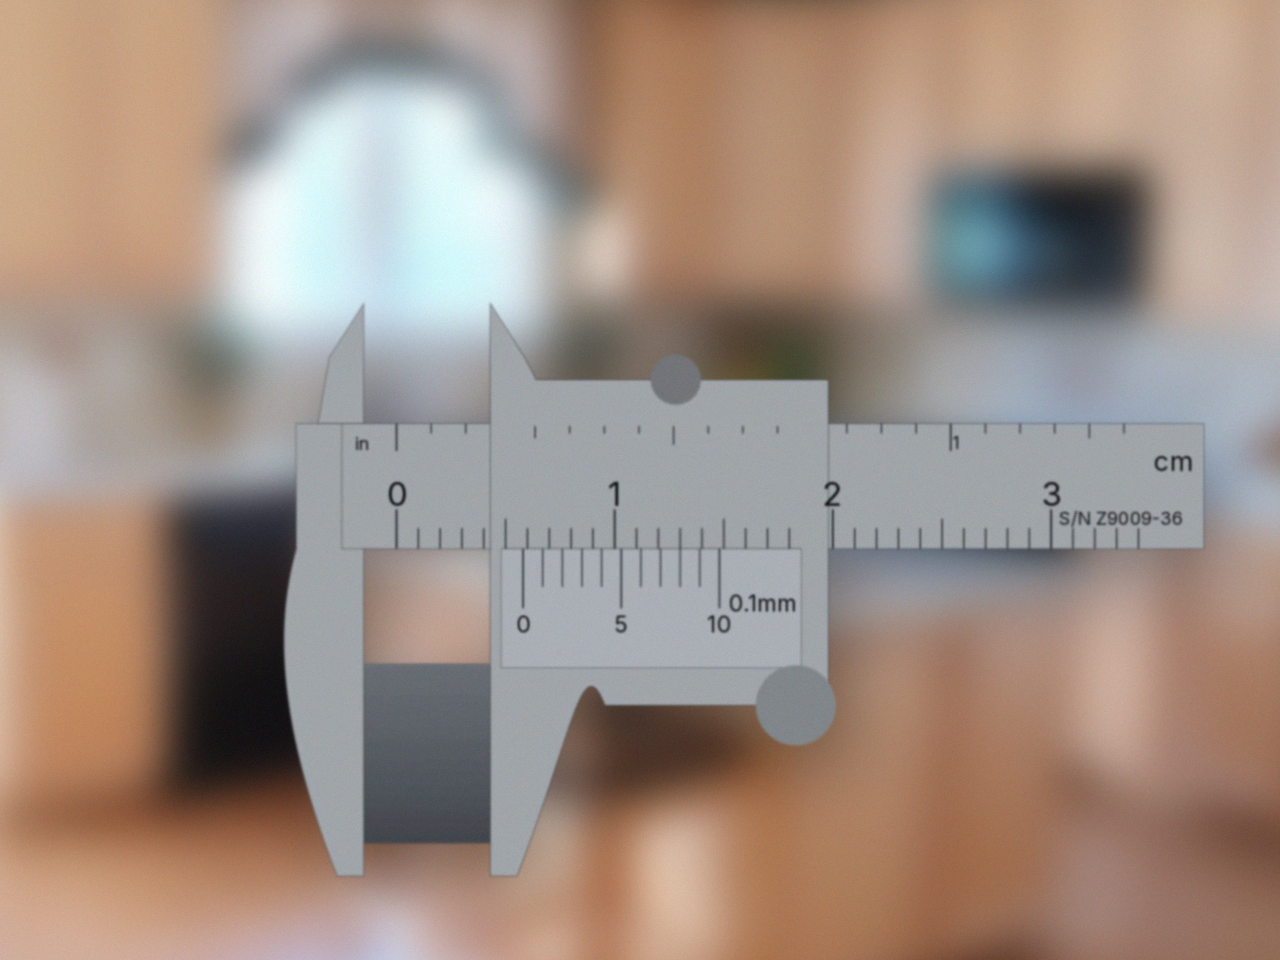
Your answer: 5.8,mm
